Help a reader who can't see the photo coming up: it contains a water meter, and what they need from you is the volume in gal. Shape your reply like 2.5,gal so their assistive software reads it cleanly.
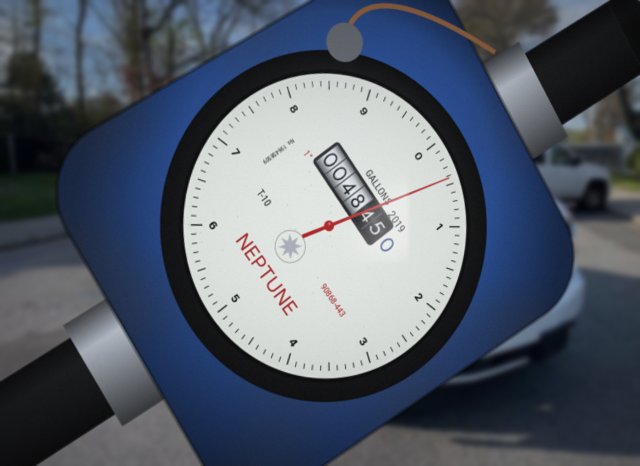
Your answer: 48450.4,gal
